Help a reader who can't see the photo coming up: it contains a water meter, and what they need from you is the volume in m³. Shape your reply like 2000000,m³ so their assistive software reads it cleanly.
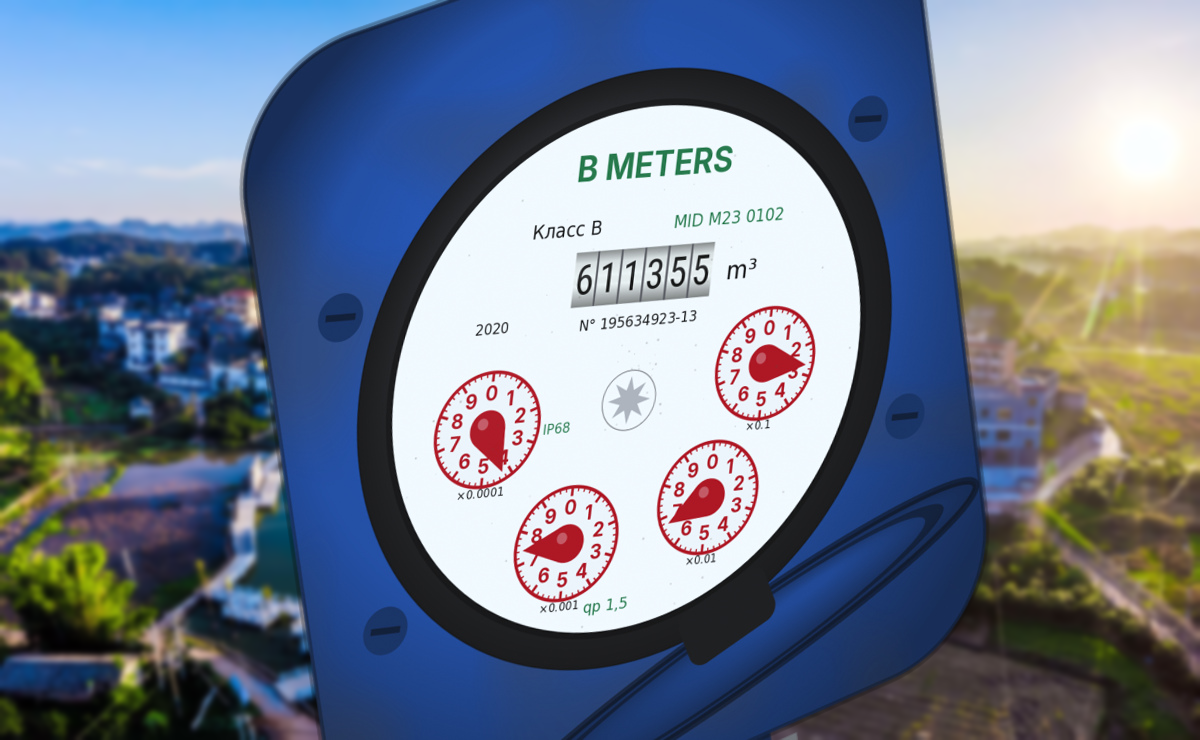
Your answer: 611355.2674,m³
